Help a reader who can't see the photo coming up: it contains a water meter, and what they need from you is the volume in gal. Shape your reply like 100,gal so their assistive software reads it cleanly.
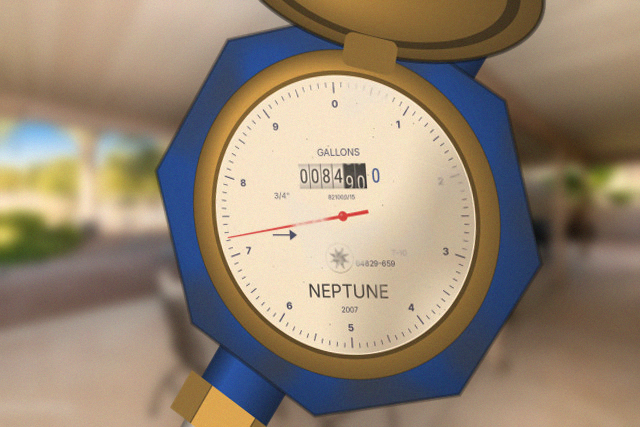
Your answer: 84897.2,gal
